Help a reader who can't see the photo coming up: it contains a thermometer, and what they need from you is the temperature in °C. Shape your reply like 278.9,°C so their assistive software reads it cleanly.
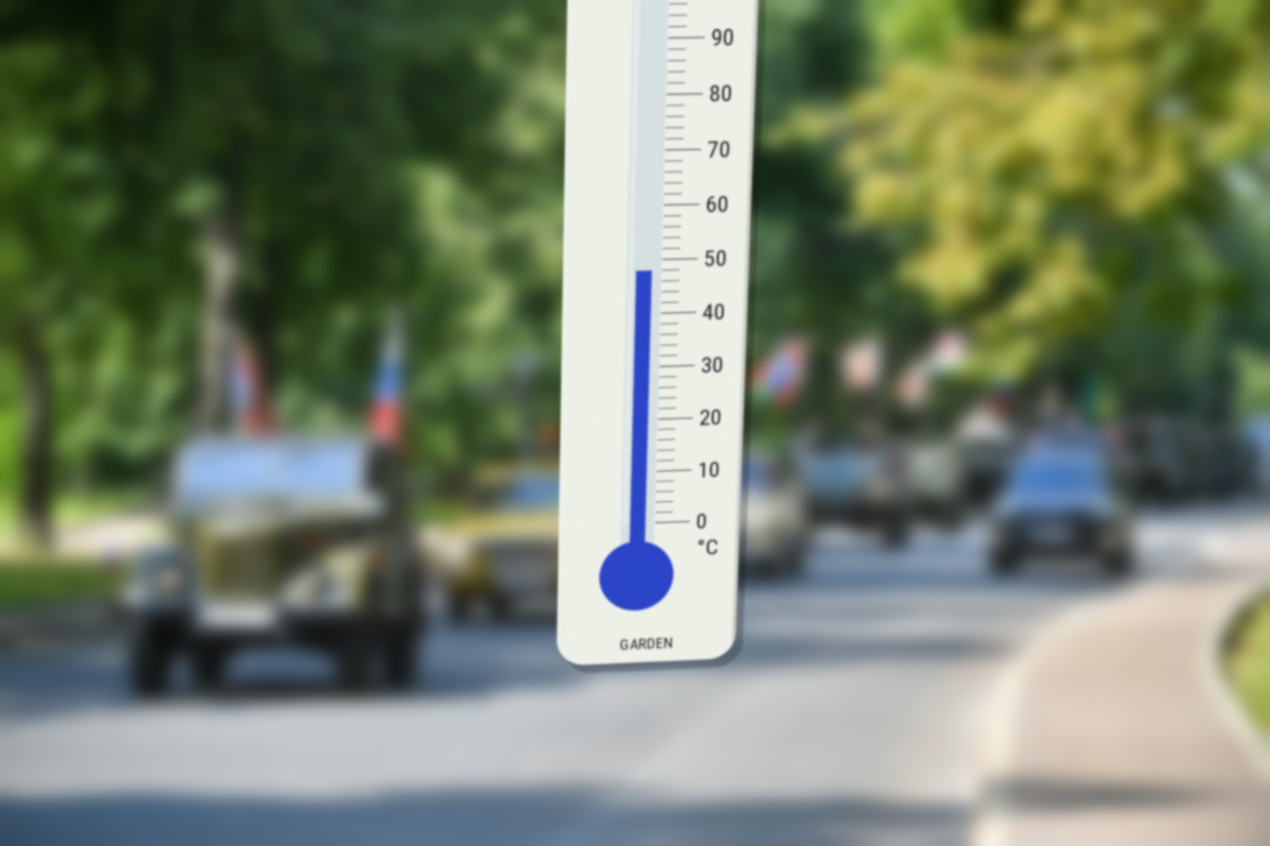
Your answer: 48,°C
